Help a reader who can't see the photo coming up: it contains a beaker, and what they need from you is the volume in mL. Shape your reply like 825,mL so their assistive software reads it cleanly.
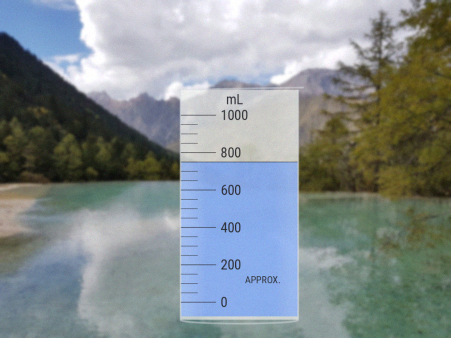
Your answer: 750,mL
